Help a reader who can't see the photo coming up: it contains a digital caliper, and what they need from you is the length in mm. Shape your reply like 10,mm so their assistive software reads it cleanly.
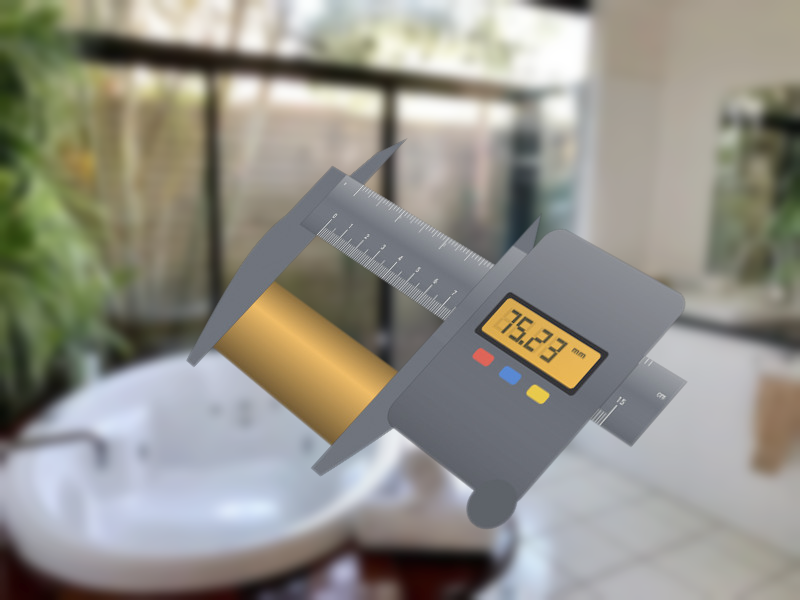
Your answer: 75.23,mm
